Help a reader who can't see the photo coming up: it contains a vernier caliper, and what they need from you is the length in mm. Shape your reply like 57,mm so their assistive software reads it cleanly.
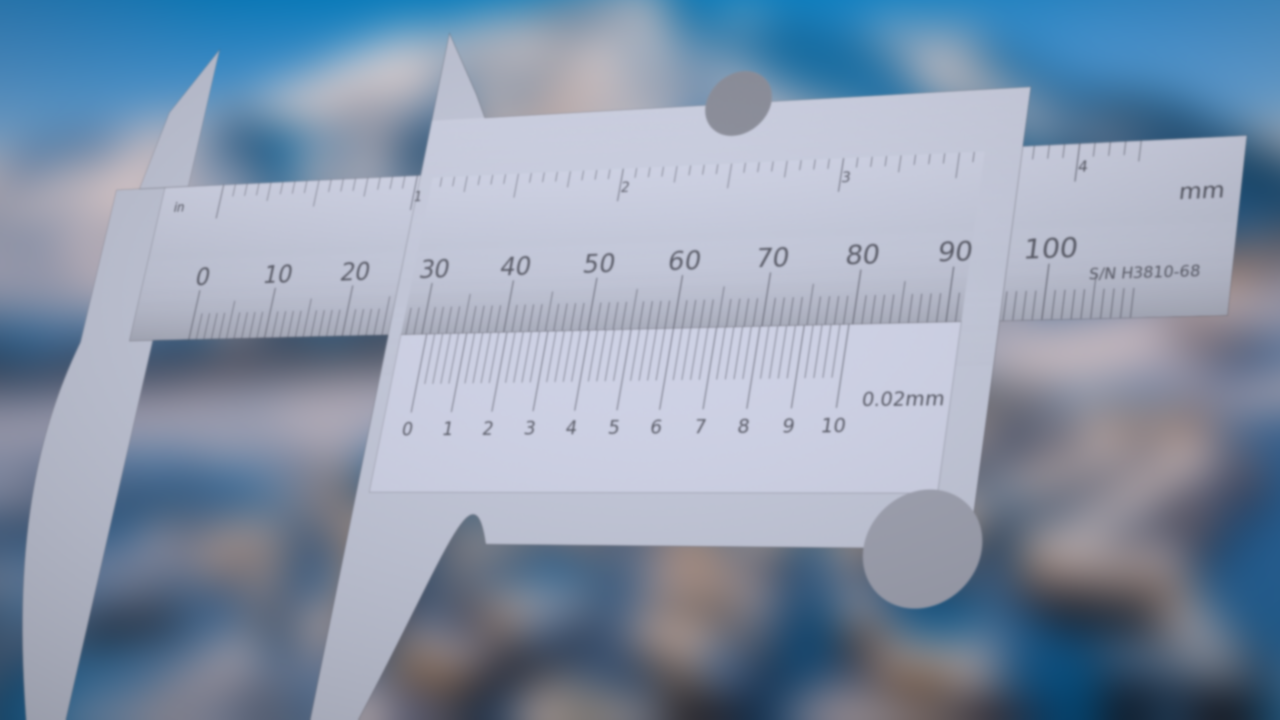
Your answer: 30.6,mm
